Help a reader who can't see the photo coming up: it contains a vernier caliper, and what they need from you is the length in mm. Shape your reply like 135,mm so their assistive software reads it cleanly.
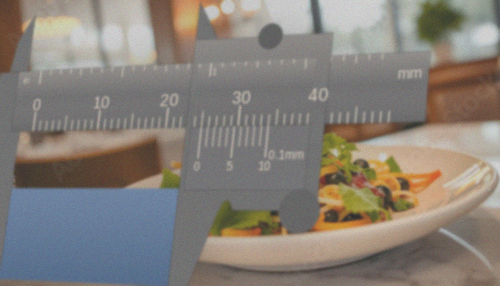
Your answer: 25.0,mm
